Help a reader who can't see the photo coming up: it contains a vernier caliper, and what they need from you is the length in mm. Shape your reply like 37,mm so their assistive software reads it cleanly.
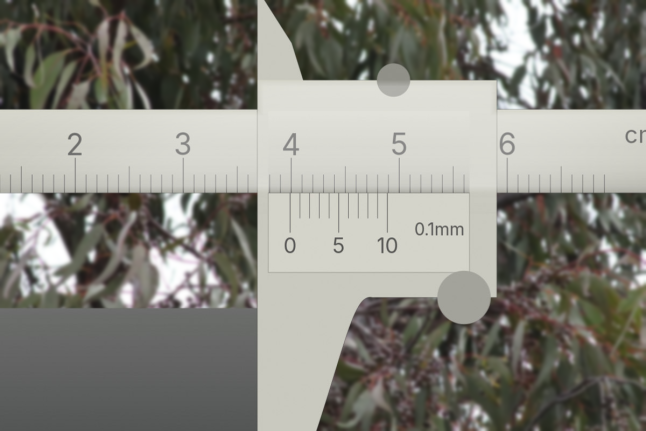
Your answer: 39.9,mm
